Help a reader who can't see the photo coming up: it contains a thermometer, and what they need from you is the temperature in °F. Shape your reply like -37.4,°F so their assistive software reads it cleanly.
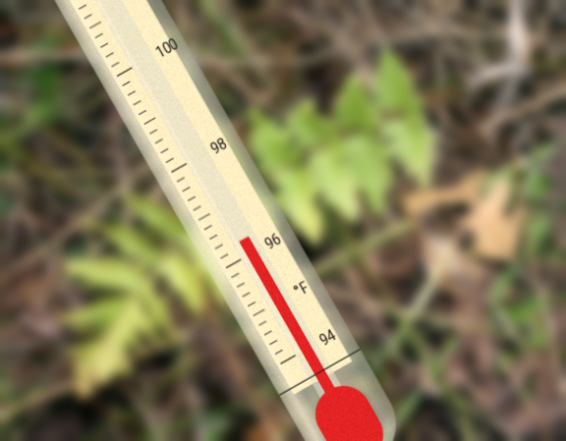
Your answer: 96.3,°F
